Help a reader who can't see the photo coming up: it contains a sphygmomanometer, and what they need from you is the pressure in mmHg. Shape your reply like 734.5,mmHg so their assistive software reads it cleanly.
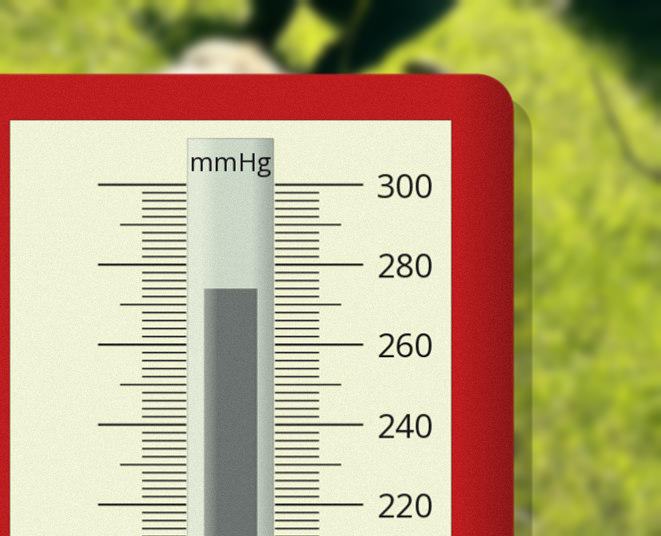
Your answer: 274,mmHg
